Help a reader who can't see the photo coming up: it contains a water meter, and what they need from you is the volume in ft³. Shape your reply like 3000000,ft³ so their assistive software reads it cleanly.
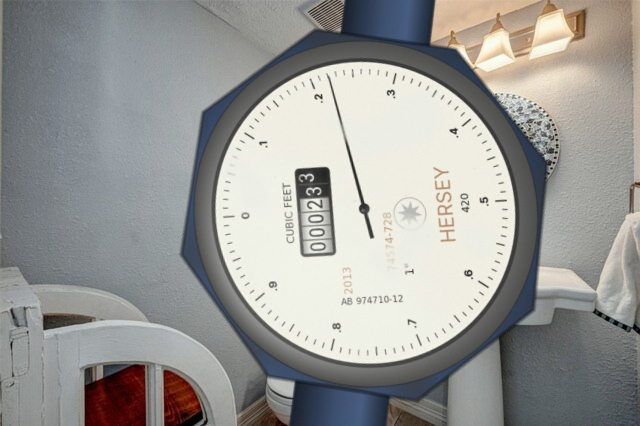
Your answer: 233.22,ft³
